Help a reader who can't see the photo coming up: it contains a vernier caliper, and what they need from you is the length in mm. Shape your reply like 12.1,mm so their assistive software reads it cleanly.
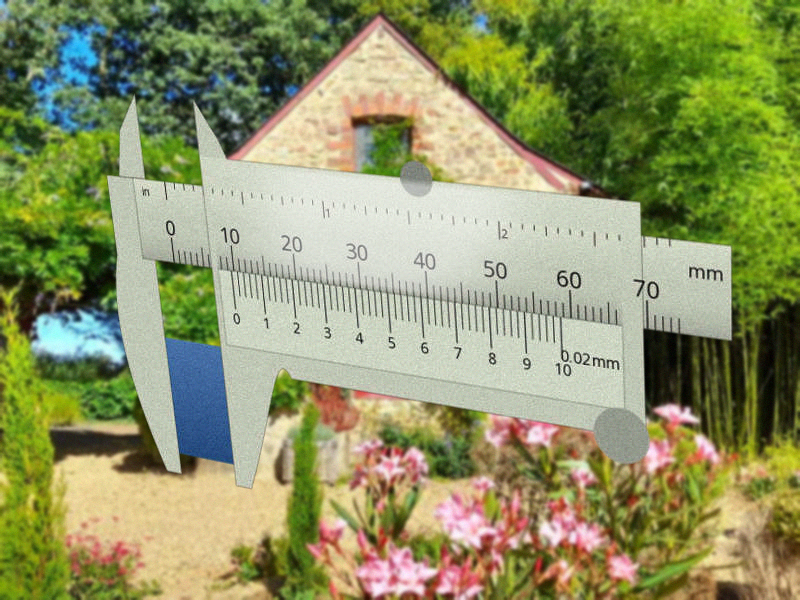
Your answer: 9.6,mm
